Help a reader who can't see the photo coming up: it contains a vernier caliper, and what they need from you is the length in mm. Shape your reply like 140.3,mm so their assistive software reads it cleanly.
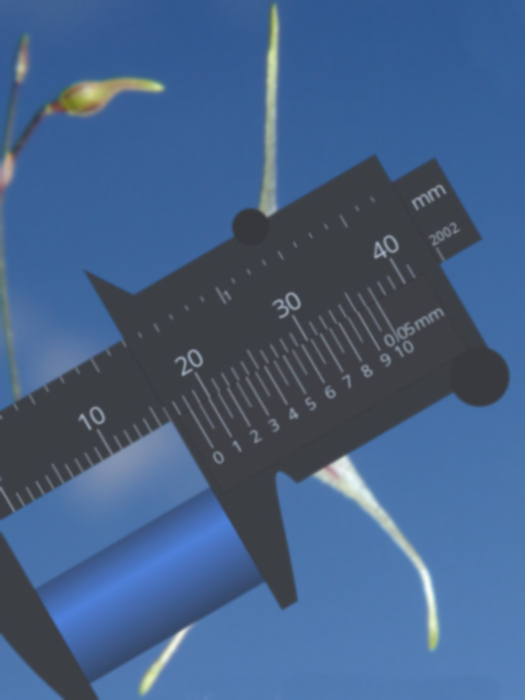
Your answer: 18.0,mm
